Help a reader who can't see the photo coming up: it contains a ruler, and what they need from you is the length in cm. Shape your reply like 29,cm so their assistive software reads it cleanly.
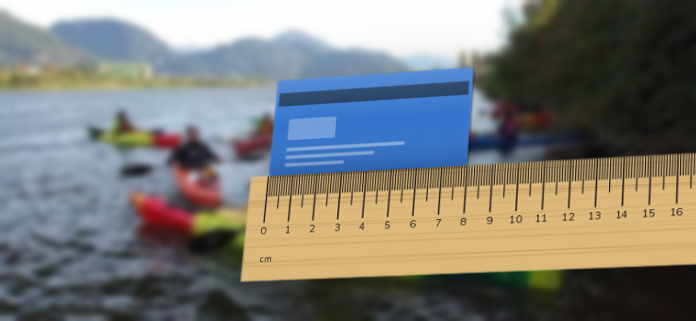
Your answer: 8,cm
